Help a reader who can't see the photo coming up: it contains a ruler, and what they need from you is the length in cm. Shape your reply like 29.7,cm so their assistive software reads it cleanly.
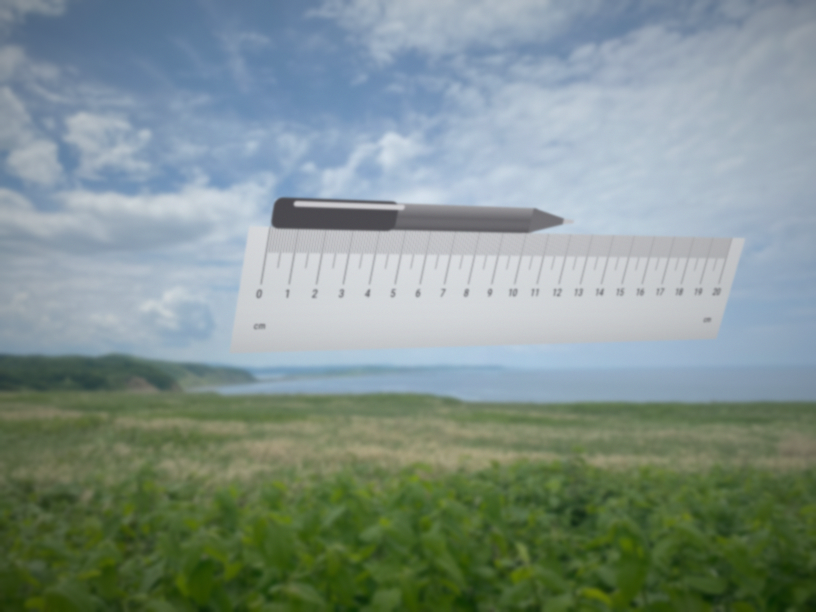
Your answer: 12,cm
